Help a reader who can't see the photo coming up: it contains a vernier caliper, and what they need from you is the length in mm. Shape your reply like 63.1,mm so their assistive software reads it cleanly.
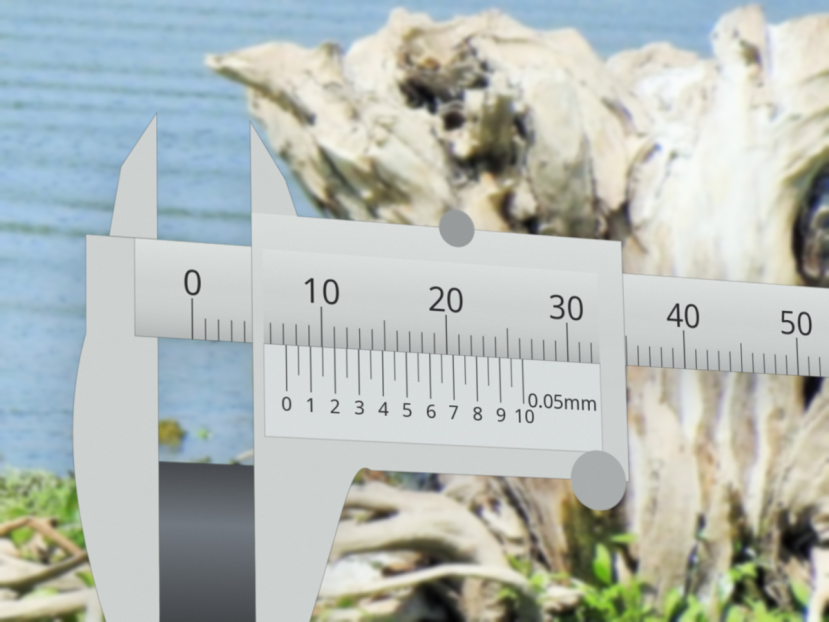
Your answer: 7.2,mm
